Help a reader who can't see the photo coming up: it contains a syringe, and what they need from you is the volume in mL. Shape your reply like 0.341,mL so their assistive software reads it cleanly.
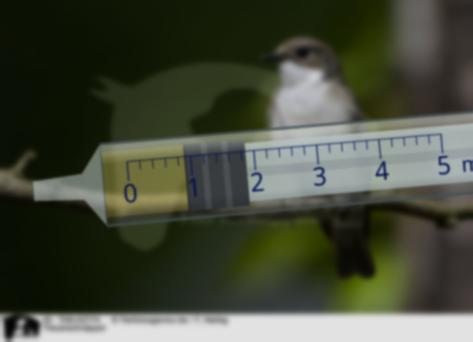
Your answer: 0.9,mL
